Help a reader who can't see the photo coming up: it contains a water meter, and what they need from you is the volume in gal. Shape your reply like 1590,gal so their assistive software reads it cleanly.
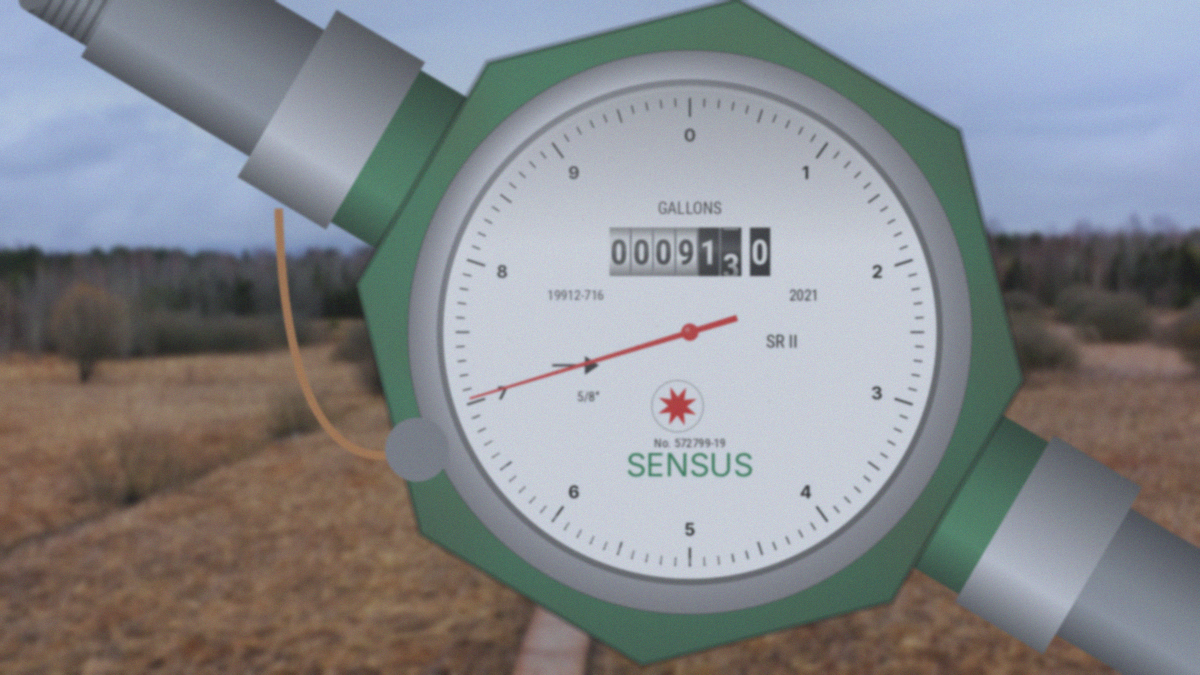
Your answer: 9127.0,gal
